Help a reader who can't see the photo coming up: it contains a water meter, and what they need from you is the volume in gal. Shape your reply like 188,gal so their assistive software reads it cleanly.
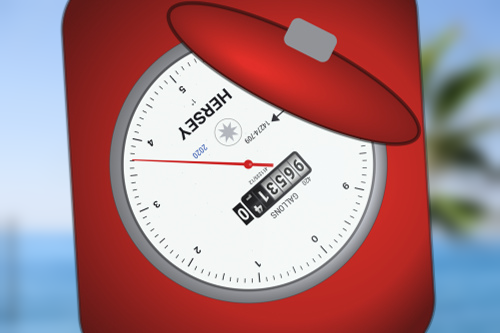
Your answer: 9653143.7,gal
